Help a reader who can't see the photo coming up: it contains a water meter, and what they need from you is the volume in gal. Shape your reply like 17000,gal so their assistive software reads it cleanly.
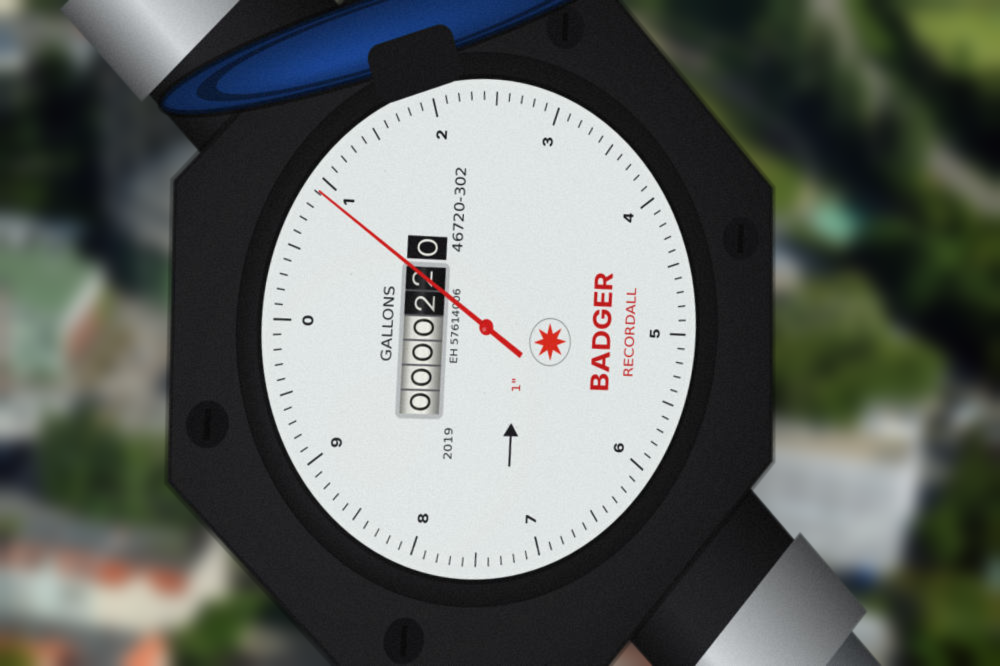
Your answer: 220.9,gal
